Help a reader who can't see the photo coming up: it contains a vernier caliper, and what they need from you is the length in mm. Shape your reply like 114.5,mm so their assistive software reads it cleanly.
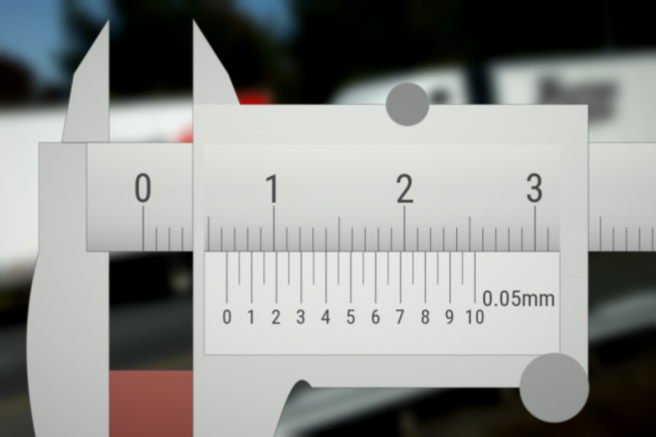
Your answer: 6.4,mm
